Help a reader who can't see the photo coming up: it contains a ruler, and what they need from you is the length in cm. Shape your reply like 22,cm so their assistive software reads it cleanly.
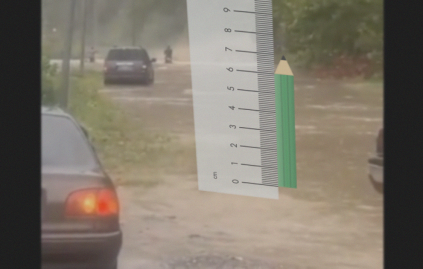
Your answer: 7,cm
